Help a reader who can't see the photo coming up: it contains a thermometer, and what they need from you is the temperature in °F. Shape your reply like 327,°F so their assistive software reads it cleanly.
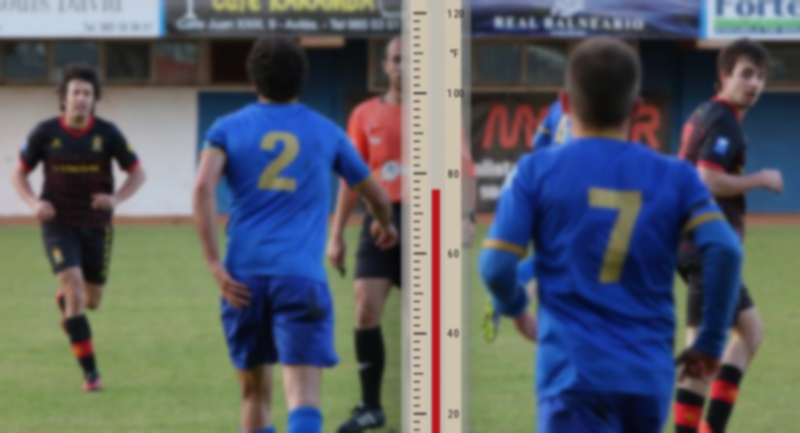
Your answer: 76,°F
